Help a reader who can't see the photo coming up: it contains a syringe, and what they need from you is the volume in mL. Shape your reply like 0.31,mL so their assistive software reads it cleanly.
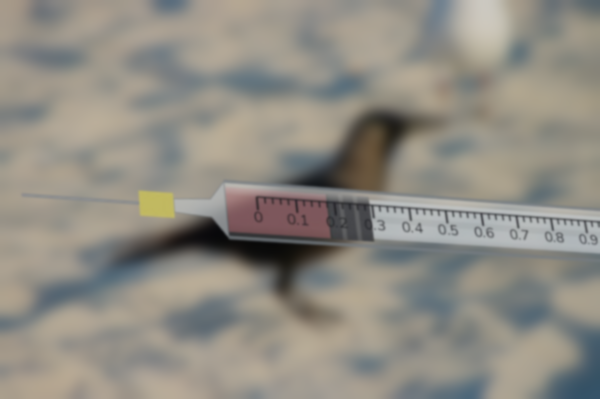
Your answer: 0.18,mL
